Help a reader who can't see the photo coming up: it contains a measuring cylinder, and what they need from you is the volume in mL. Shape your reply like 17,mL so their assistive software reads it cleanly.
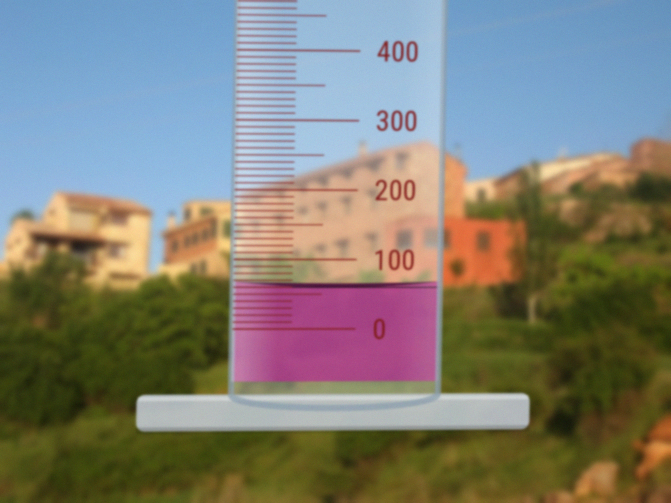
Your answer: 60,mL
